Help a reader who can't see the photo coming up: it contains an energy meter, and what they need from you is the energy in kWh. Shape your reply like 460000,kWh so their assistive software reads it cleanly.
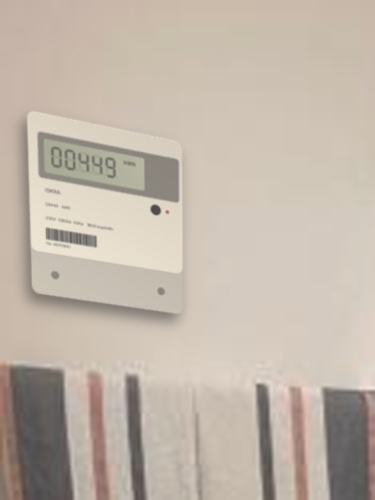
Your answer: 449,kWh
